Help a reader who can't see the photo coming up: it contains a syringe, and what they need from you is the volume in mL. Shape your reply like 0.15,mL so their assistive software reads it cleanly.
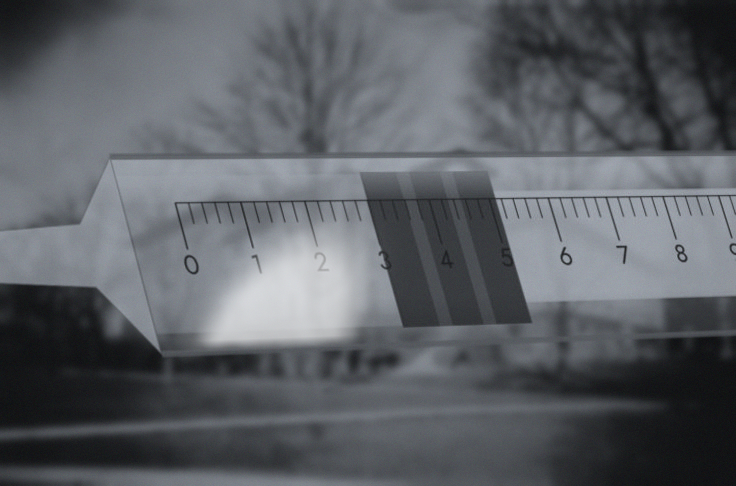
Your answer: 3,mL
